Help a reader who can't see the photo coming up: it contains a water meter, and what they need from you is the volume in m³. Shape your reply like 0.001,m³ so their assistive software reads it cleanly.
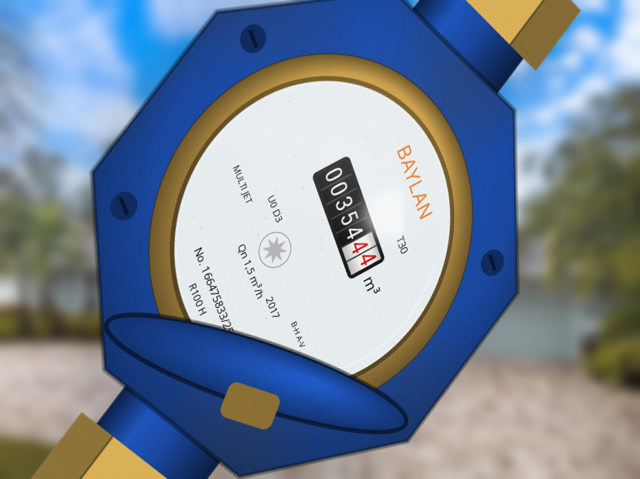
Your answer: 354.44,m³
